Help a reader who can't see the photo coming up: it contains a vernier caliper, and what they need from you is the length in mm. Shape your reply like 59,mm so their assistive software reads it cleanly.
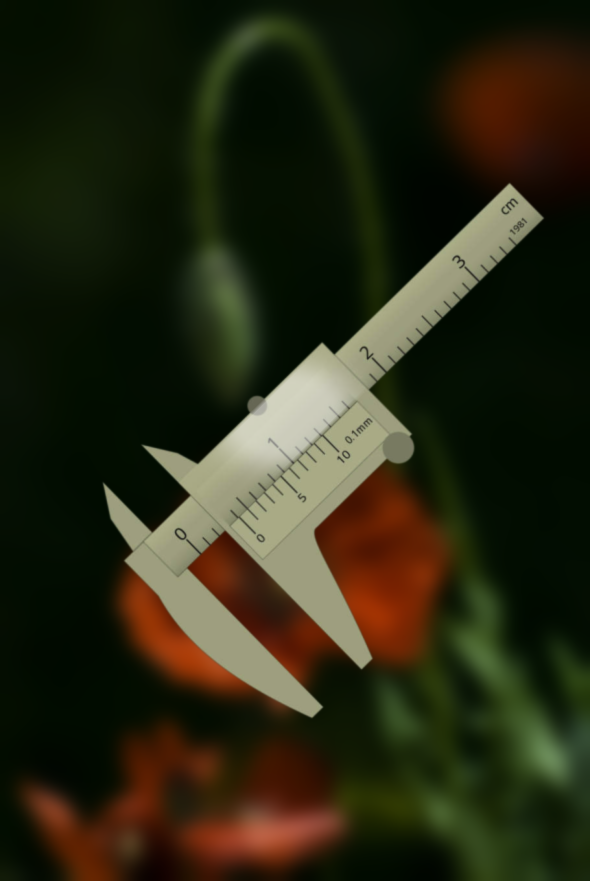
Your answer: 4.1,mm
